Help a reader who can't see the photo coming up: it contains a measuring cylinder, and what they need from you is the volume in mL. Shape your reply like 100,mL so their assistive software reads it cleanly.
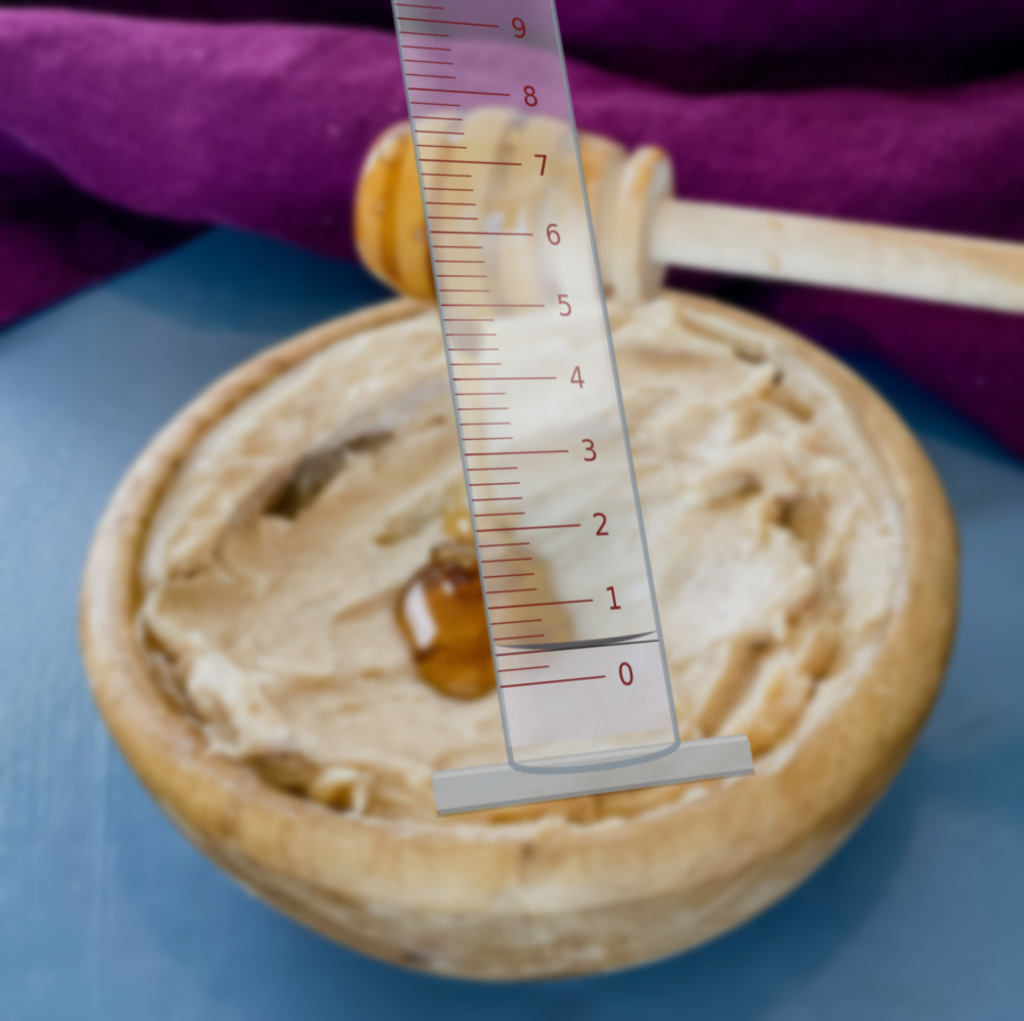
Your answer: 0.4,mL
